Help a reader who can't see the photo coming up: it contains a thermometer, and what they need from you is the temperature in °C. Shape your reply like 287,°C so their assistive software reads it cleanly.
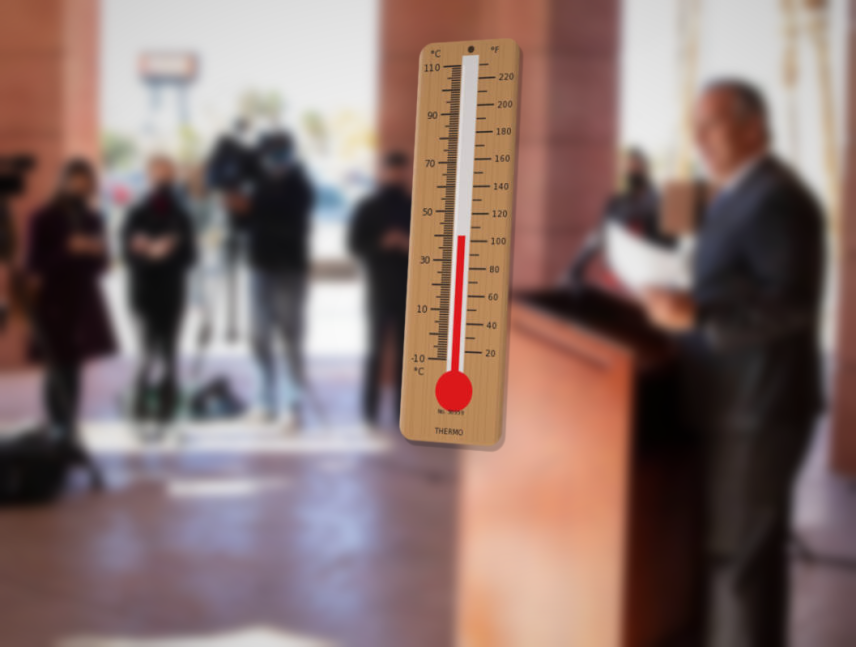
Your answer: 40,°C
